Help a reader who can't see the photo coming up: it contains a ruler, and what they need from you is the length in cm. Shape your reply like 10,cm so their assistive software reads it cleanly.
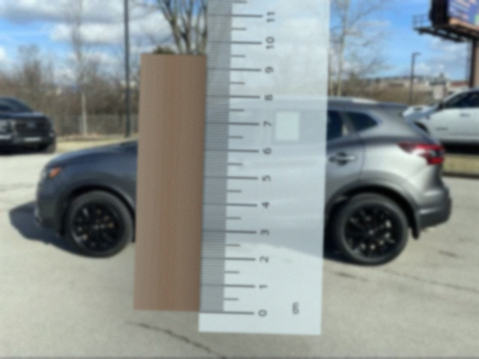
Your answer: 9.5,cm
